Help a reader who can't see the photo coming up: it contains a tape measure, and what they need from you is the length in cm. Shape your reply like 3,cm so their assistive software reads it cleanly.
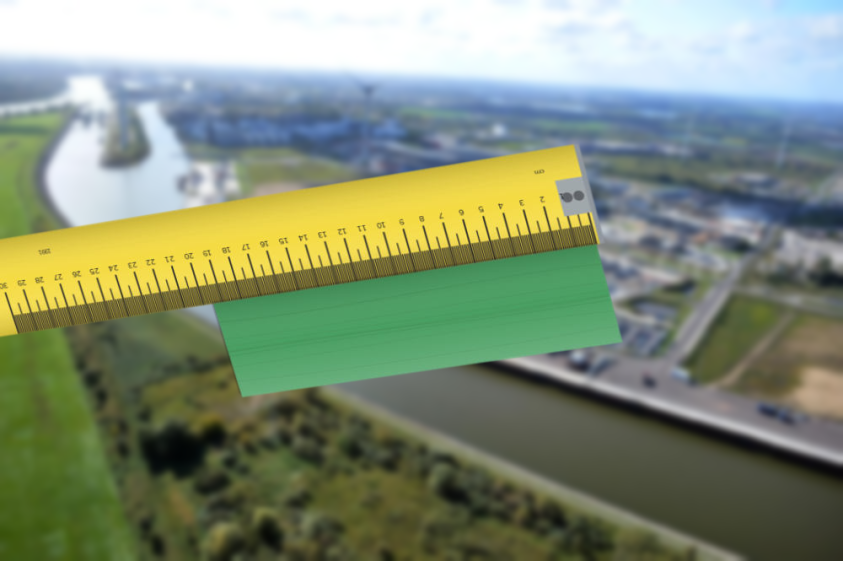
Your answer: 19.5,cm
